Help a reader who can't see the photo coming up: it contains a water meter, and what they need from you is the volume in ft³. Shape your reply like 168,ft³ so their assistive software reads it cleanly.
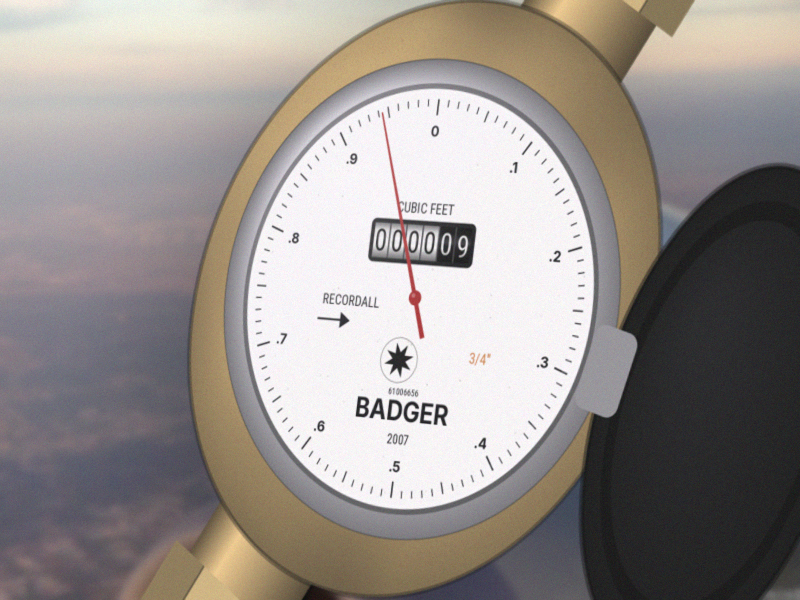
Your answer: 8.94,ft³
